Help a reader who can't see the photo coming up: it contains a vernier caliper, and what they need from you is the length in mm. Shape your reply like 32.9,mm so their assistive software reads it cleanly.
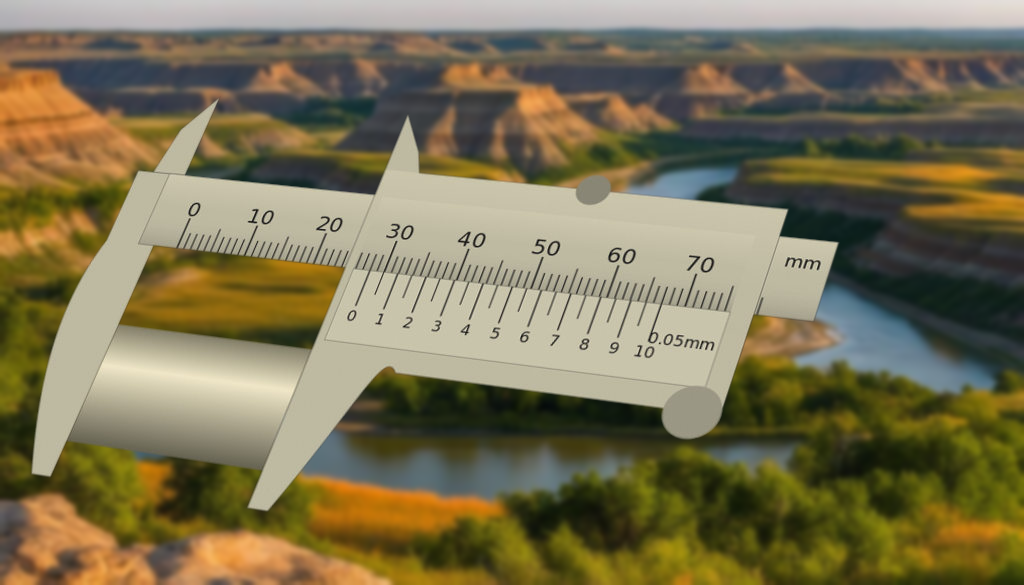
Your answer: 28.0,mm
